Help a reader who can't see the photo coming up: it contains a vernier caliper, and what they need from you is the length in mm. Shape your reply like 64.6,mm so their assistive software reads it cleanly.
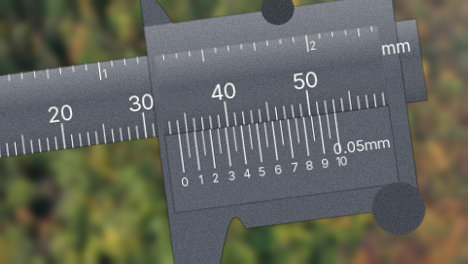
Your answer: 34.0,mm
